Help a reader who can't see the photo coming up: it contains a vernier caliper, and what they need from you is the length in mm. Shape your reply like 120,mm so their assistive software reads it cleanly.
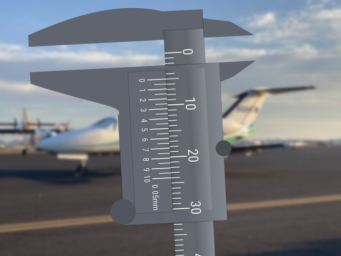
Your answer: 5.0,mm
